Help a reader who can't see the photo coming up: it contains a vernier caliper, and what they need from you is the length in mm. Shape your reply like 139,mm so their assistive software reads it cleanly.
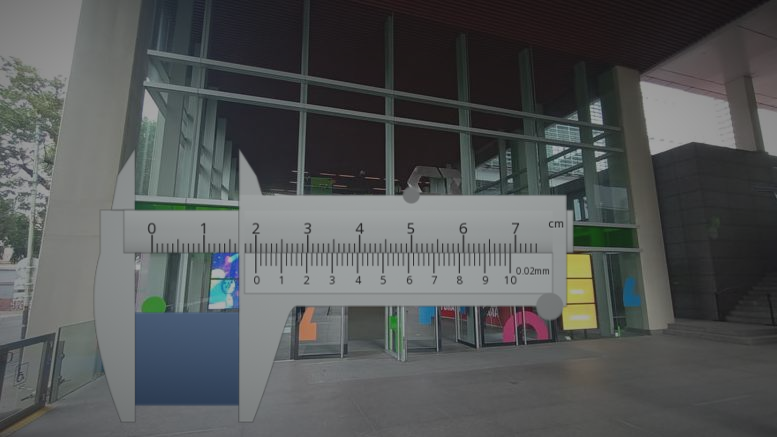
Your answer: 20.0,mm
